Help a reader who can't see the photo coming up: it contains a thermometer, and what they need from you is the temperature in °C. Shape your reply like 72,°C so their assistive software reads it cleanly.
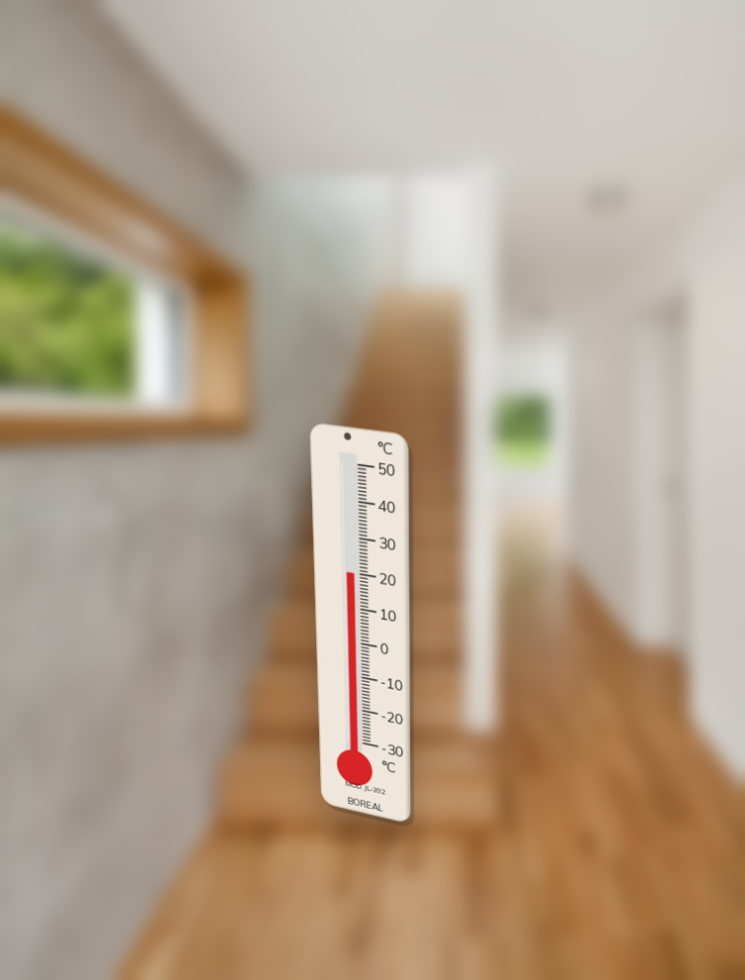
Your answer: 20,°C
